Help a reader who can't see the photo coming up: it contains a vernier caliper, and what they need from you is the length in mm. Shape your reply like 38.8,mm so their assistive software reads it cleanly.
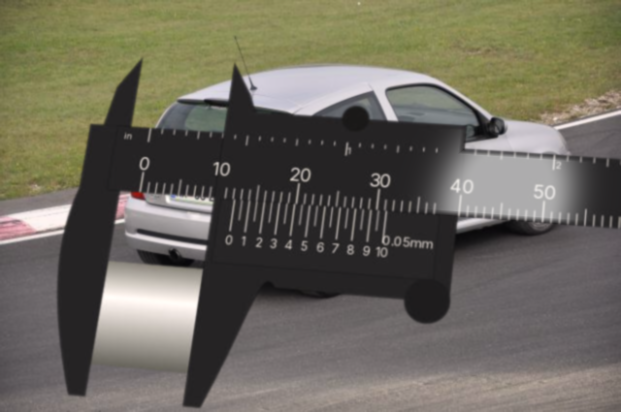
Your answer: 12.2,mm
